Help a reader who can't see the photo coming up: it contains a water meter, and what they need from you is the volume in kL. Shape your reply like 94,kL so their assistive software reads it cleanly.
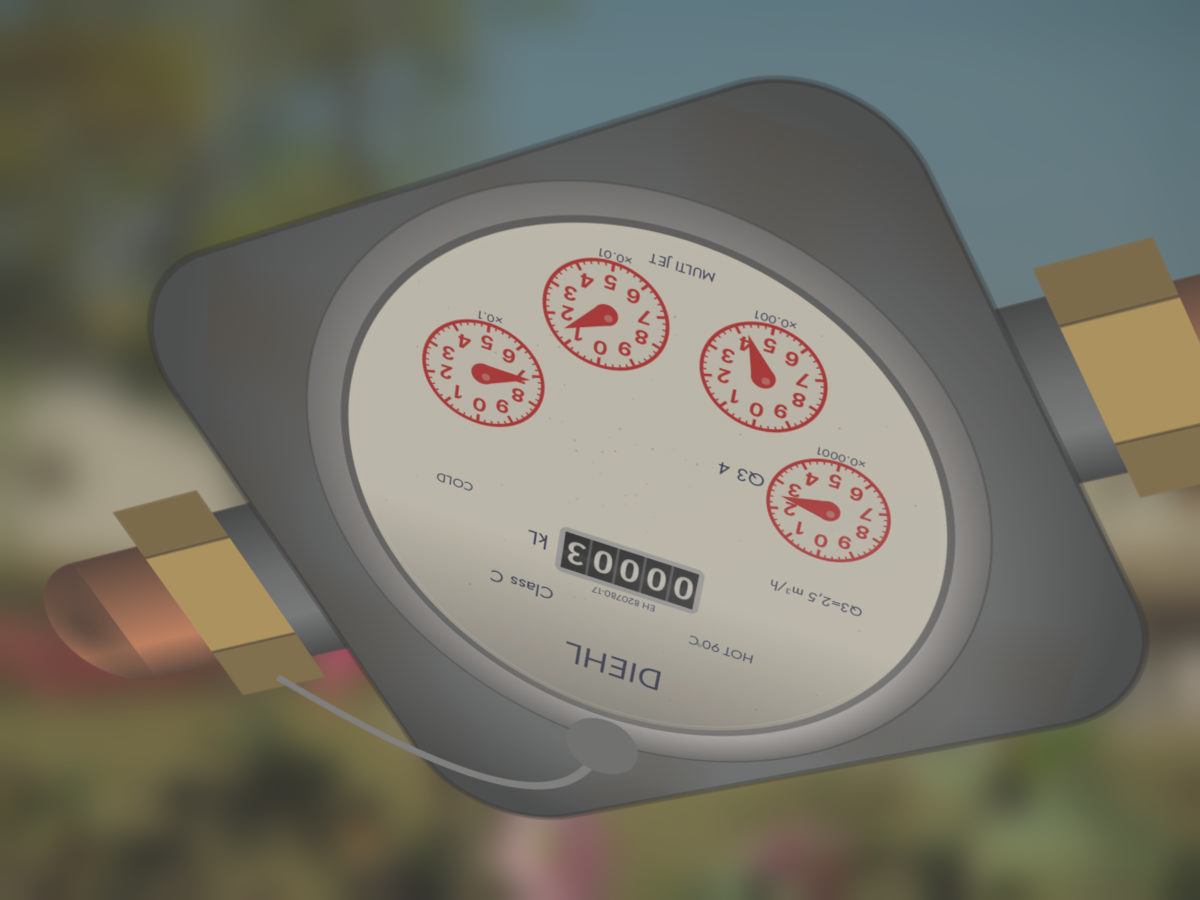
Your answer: 3.7142,kL
